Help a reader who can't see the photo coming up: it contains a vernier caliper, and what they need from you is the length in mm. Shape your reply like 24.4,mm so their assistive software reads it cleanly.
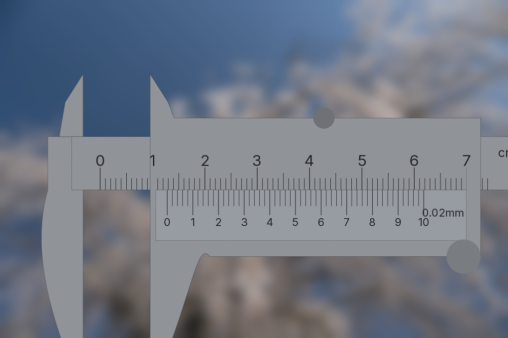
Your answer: 12.8,mm
